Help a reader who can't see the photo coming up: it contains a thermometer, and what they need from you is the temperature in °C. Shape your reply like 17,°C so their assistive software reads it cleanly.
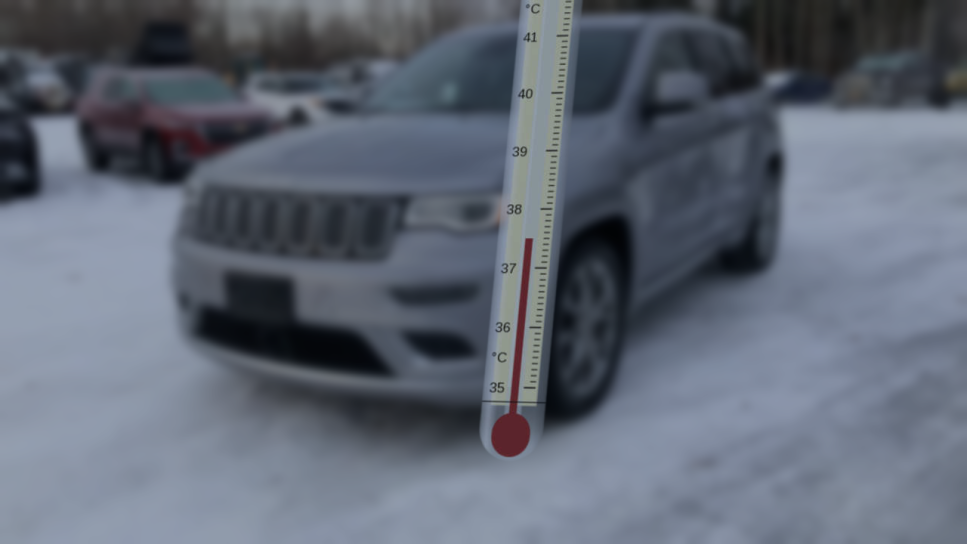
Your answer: 37.5,°C
